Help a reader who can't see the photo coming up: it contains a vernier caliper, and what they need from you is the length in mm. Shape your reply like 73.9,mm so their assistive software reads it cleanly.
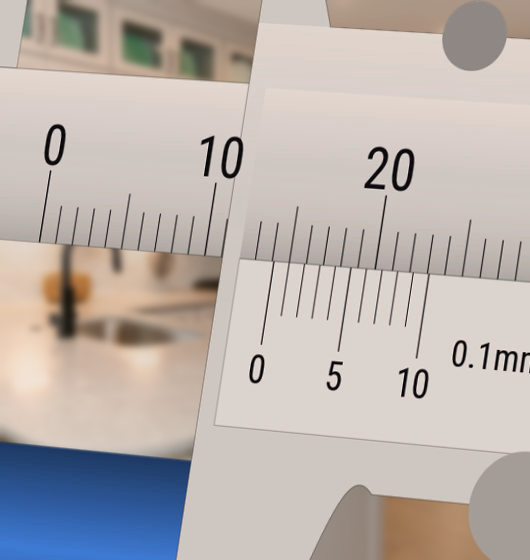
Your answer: 14.1,mm
